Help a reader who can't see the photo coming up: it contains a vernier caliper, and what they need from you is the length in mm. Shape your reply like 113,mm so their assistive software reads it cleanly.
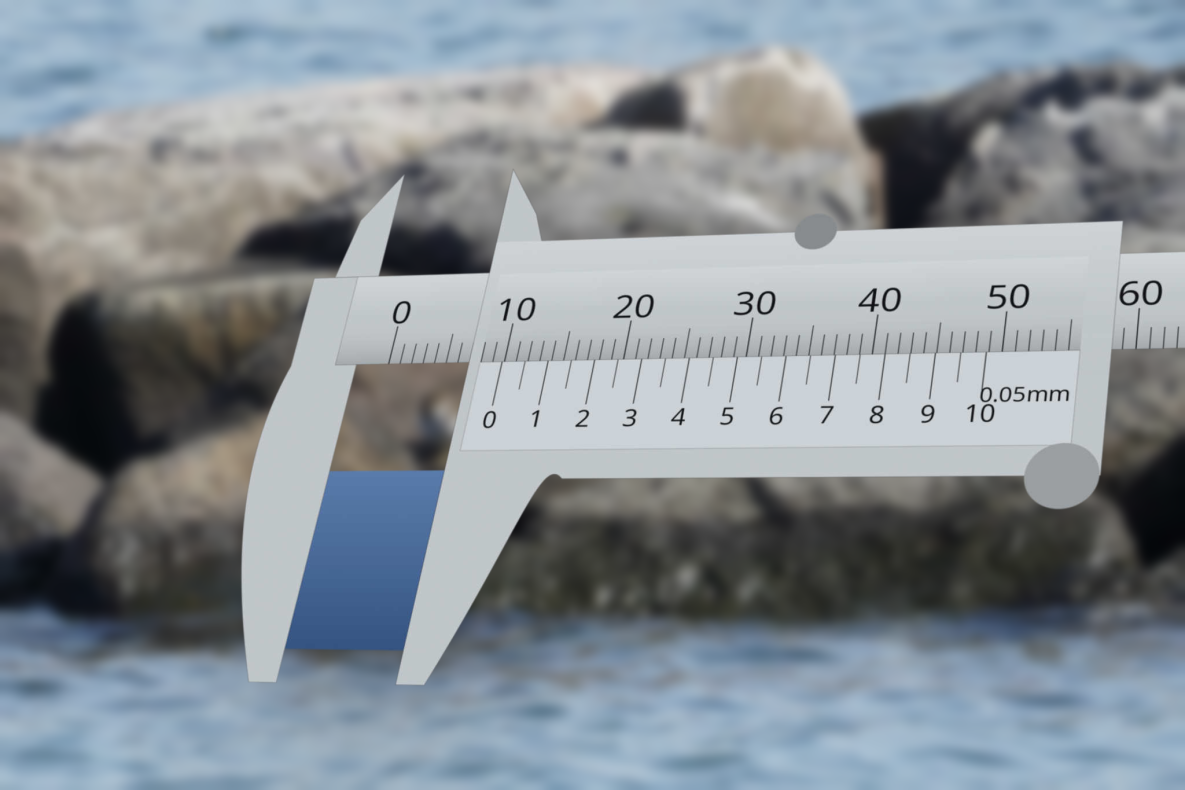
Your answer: 9.8,mm
